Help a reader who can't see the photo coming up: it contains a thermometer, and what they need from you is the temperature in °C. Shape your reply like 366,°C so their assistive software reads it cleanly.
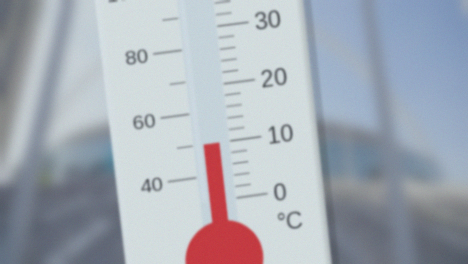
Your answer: 10,°C
